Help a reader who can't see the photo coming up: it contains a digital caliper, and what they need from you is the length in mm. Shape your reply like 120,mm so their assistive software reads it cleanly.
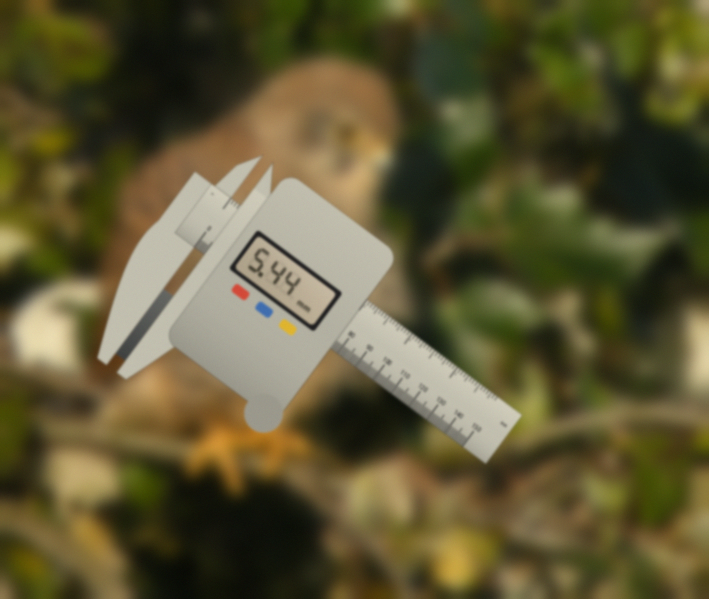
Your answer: 5.44,mm
